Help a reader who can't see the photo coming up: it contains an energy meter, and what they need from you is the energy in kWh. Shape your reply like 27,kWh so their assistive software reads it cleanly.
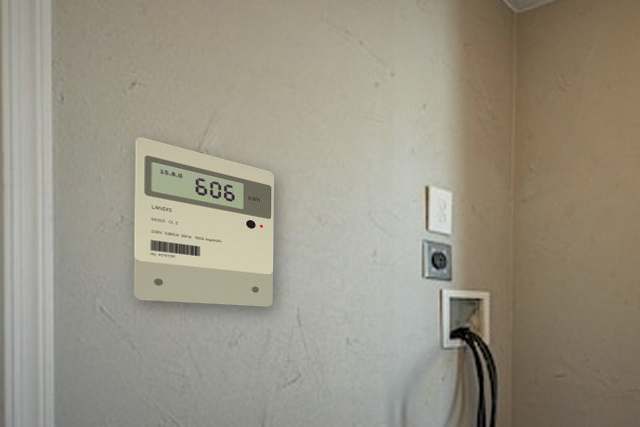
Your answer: 606,kWh
